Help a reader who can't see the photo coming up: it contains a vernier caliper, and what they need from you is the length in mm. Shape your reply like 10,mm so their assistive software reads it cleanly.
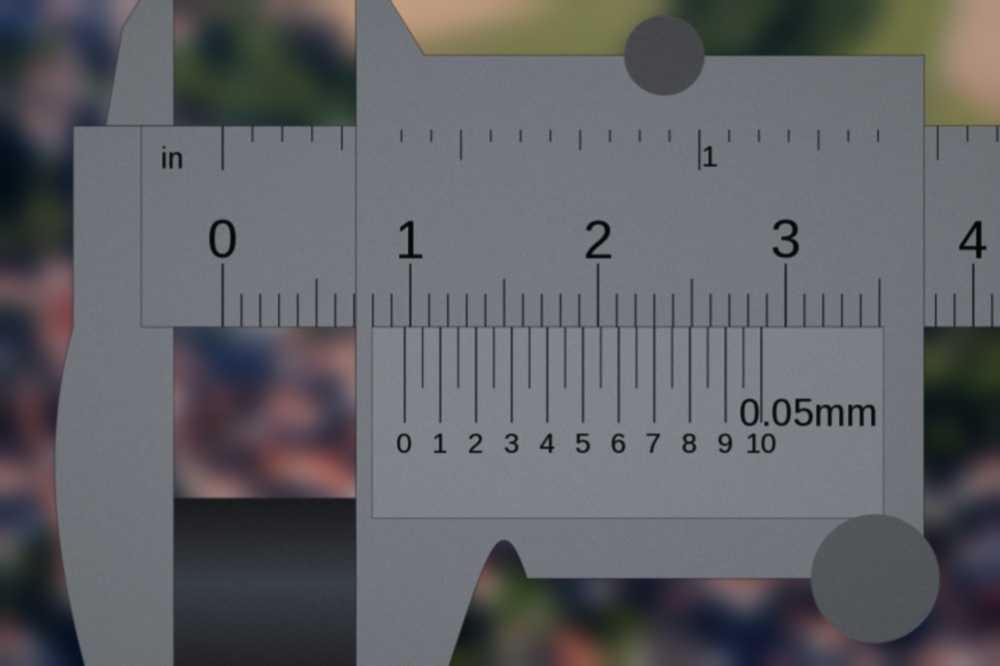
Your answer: 9.7,mm
